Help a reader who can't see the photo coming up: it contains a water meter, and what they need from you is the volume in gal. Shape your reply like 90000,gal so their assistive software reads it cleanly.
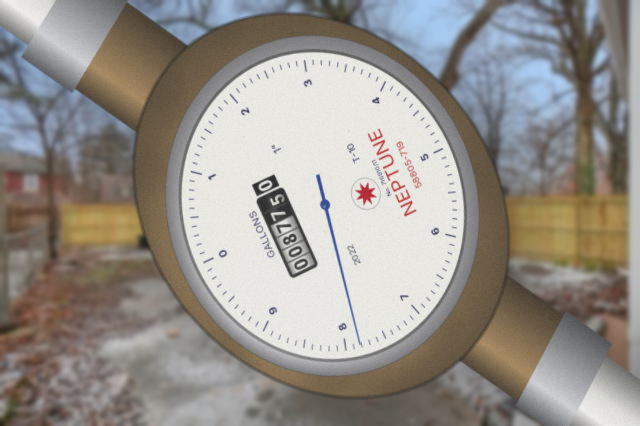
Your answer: 87747.8,gal
